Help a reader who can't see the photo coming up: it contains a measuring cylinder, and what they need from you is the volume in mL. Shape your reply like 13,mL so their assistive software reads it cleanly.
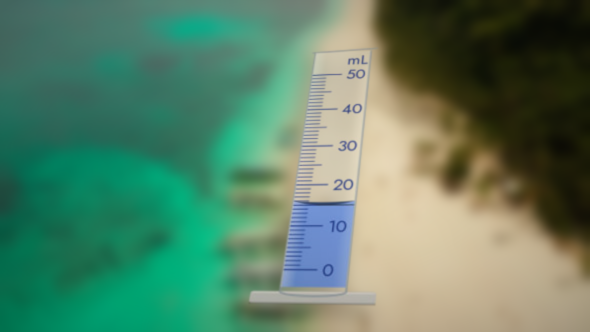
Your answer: 15,mL
